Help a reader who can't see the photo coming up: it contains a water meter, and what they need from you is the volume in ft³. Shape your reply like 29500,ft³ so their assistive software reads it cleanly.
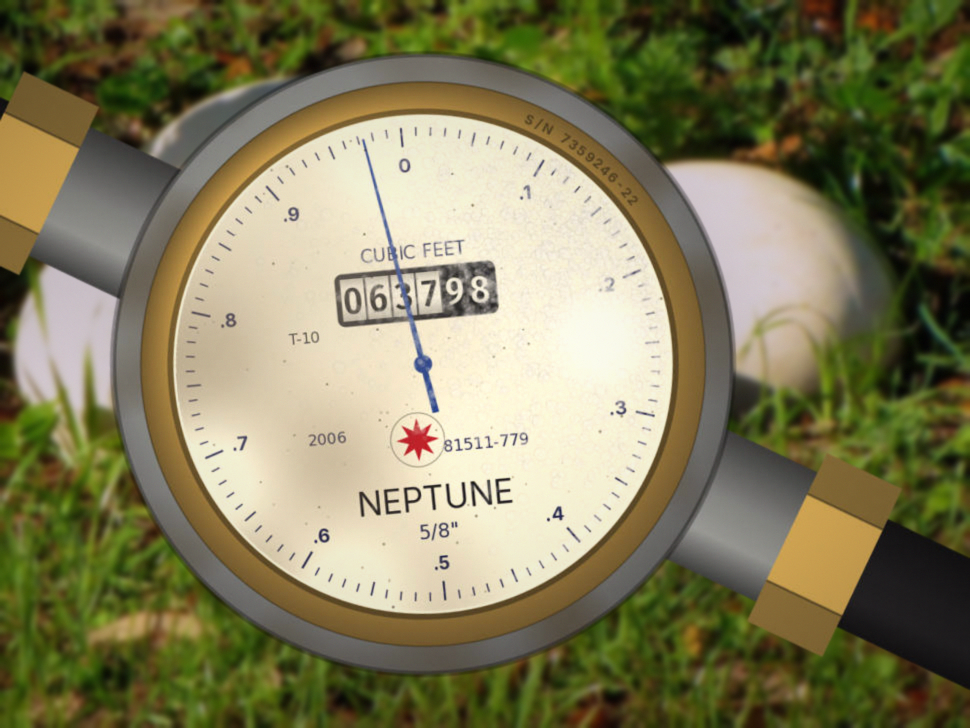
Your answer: 63797.97,ft³
